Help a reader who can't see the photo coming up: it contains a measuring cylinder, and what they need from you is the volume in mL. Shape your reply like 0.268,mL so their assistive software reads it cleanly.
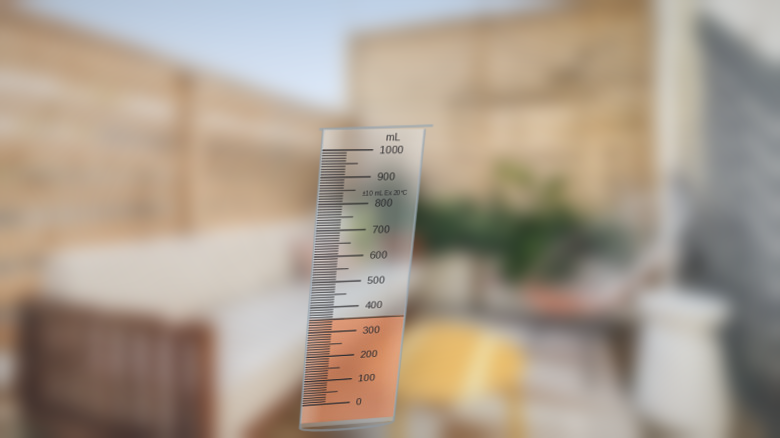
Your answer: 350,mL
